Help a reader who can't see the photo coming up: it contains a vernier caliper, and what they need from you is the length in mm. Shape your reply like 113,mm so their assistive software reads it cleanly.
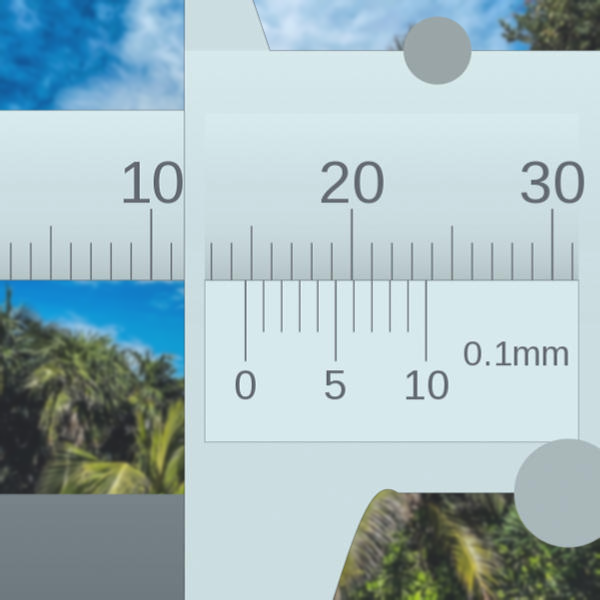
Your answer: 14.7,mm
